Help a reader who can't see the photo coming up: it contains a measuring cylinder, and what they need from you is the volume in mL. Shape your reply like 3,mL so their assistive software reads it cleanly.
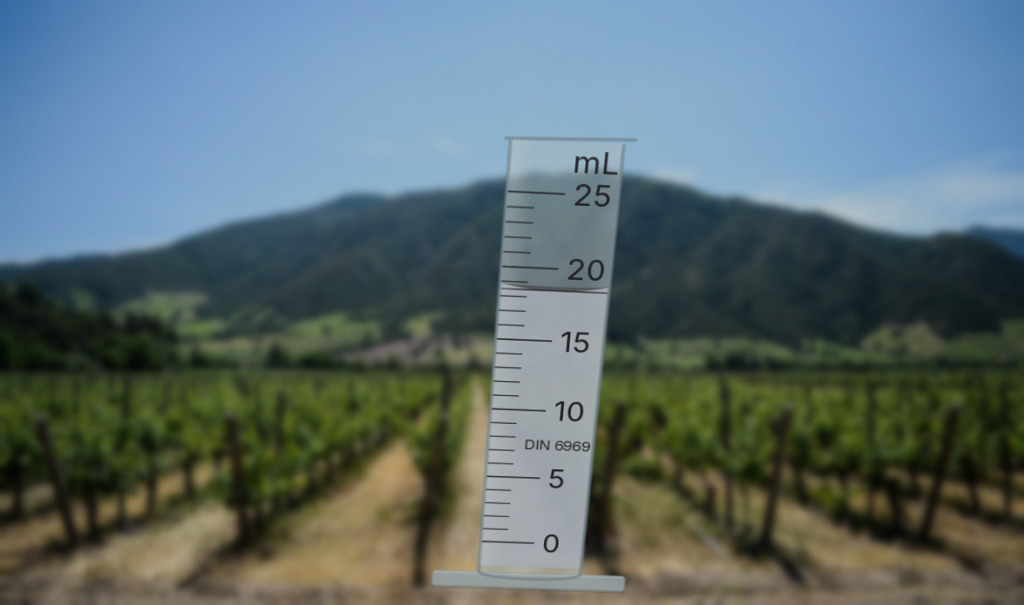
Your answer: 18.5,mL
